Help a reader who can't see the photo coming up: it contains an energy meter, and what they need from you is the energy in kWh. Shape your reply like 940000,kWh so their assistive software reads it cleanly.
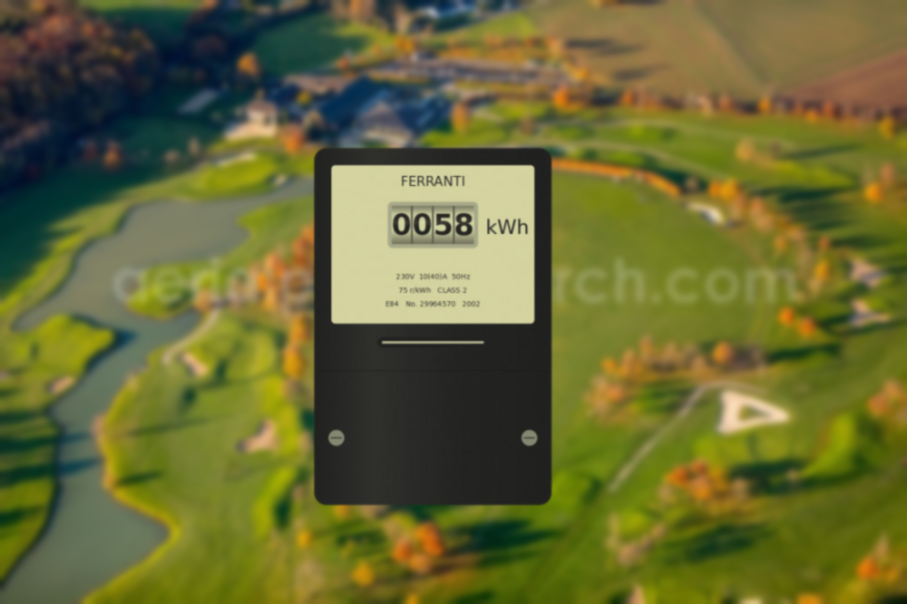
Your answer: 58,kWh
